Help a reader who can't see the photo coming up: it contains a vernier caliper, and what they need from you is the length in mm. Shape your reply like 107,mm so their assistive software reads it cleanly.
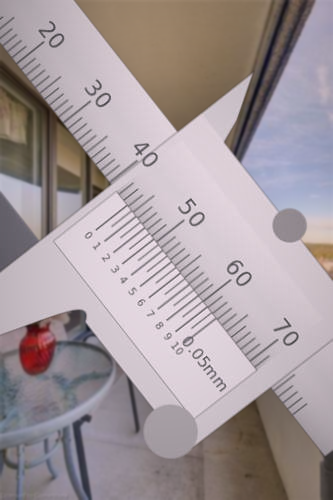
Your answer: 43.8,mm
